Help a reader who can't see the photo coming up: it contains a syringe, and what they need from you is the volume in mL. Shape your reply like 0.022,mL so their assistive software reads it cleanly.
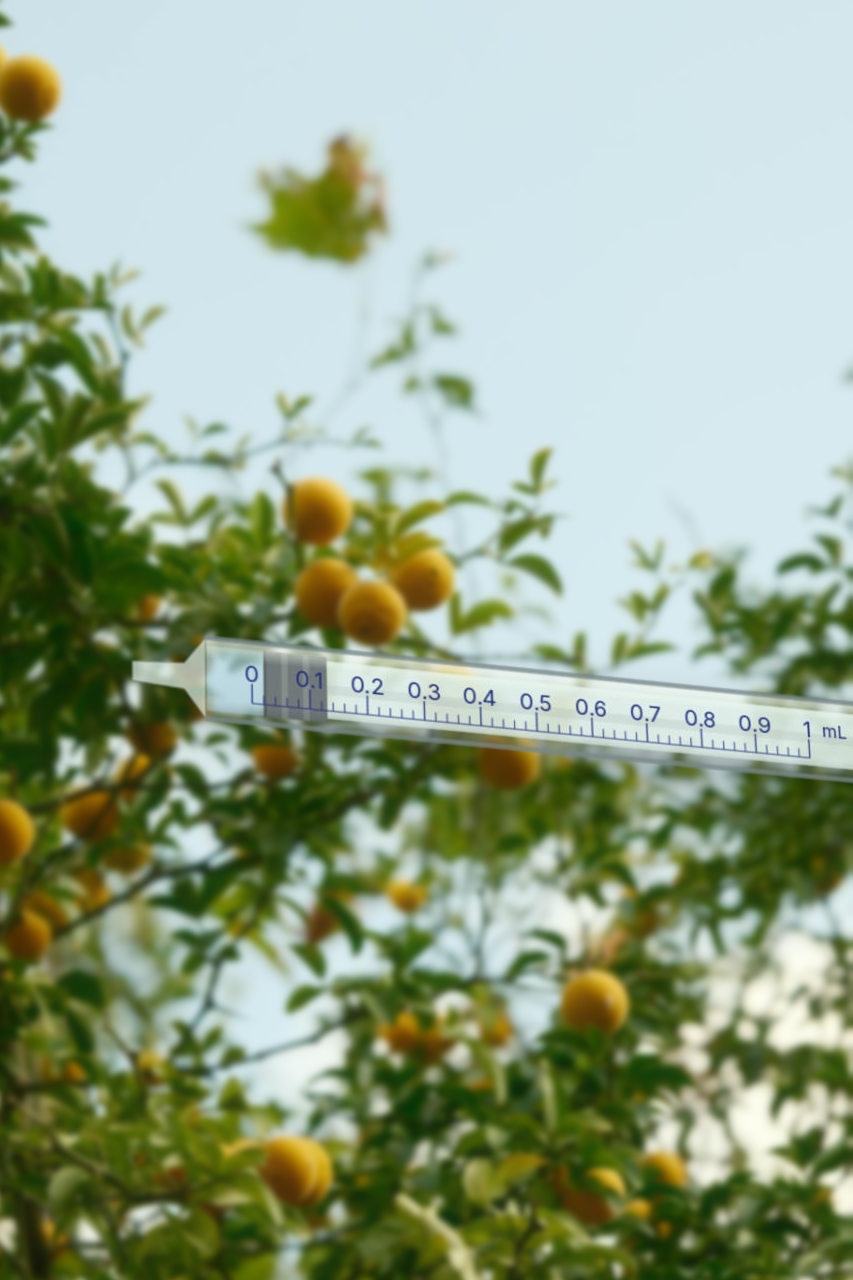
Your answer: 0.02,mL
